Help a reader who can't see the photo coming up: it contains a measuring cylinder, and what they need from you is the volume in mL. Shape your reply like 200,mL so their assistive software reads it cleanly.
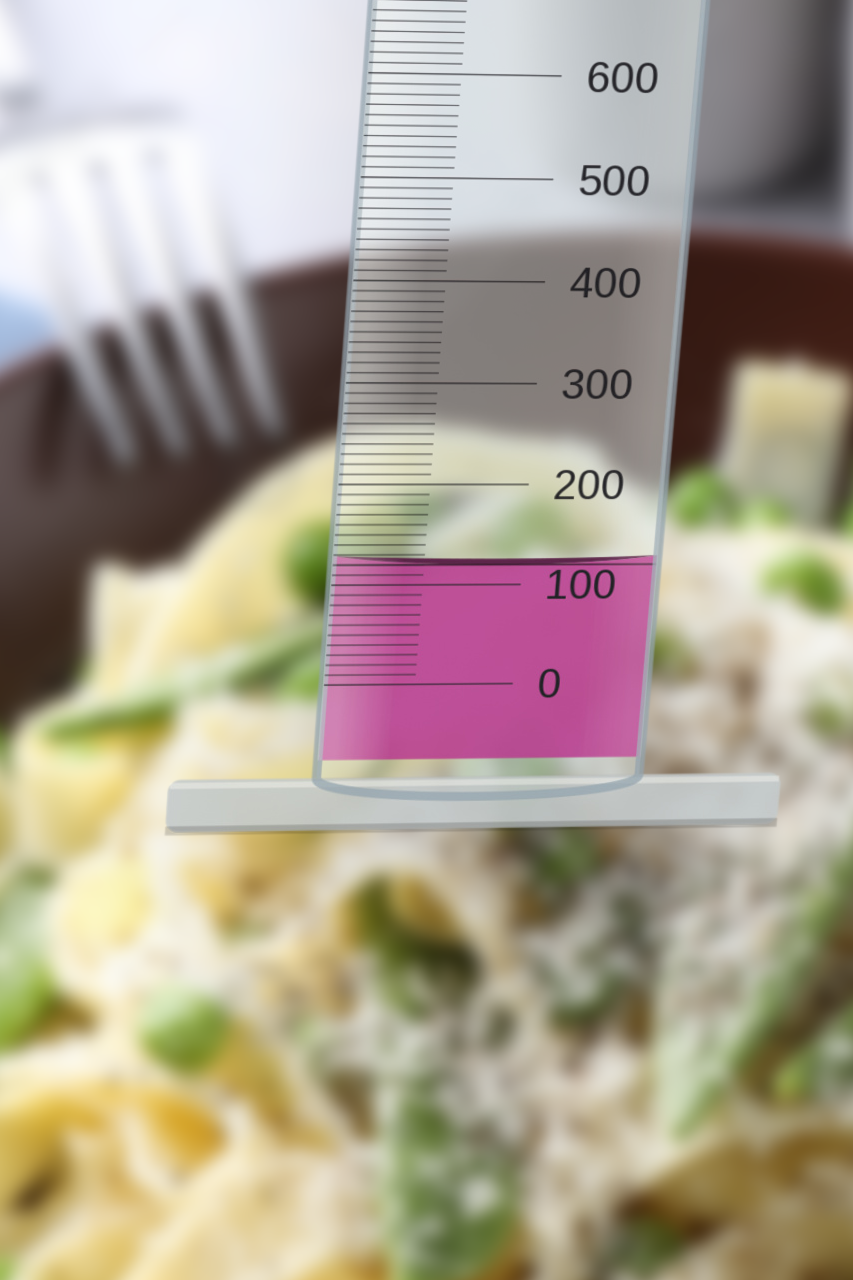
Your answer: 120,mL
